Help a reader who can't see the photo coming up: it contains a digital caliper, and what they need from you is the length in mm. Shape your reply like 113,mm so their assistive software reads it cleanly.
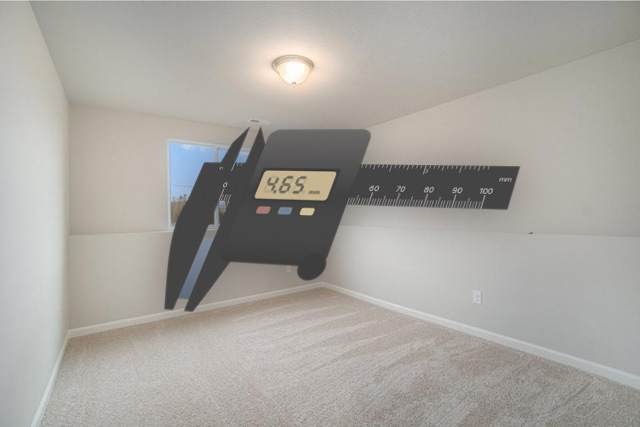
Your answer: 4.65,mm
